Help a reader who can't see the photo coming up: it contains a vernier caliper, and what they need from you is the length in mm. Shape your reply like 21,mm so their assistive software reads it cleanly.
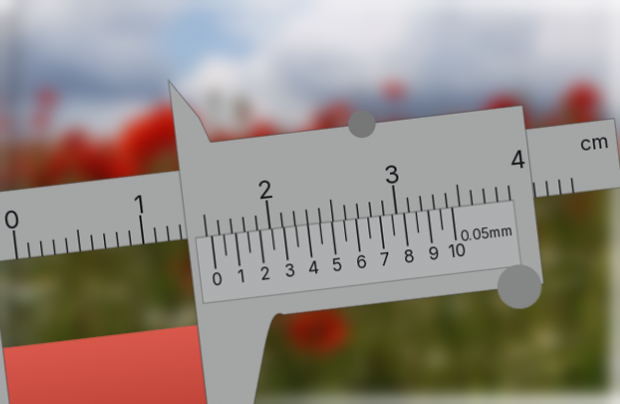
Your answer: 15.4,mm
